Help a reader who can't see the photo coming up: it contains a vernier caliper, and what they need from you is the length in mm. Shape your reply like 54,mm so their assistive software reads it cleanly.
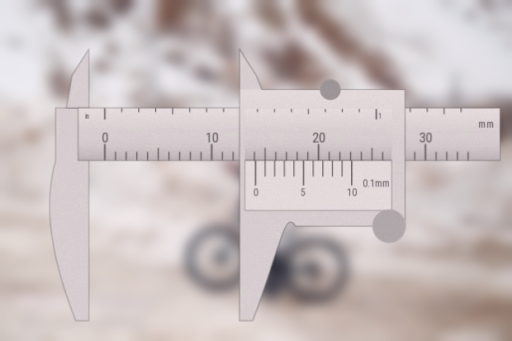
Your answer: 14.1,mm
